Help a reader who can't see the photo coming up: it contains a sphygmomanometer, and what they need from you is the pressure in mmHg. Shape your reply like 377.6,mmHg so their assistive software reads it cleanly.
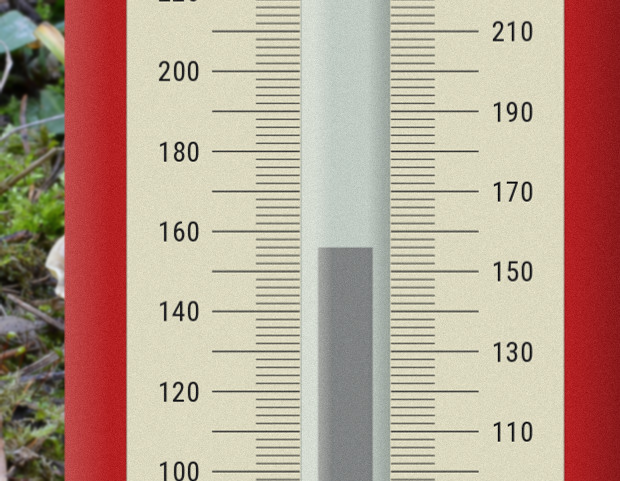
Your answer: 156,mmHg
